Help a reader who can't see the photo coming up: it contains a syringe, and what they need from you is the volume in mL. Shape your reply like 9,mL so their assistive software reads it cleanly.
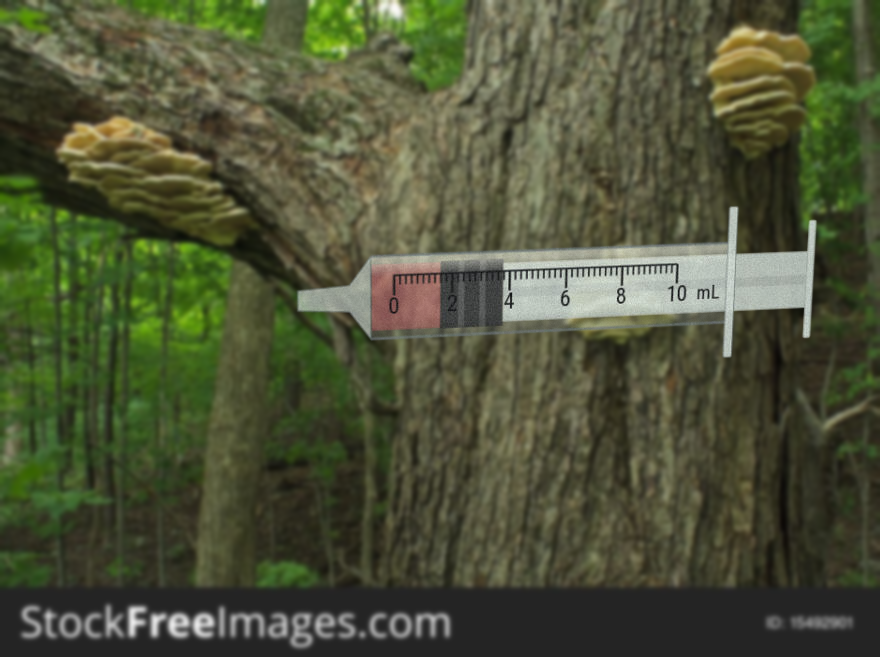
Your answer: 1.6,mL
